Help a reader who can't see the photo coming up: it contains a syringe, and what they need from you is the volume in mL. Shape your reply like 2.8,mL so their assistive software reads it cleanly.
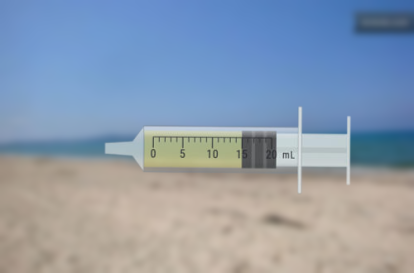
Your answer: 15,mL
